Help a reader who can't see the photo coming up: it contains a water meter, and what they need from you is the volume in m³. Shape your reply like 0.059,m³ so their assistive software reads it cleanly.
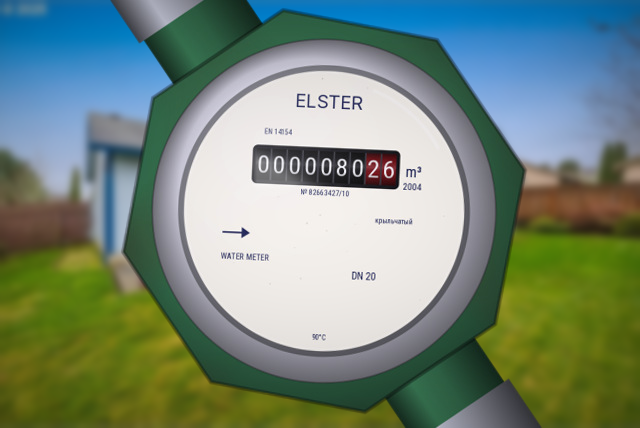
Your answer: 80.26,m³
